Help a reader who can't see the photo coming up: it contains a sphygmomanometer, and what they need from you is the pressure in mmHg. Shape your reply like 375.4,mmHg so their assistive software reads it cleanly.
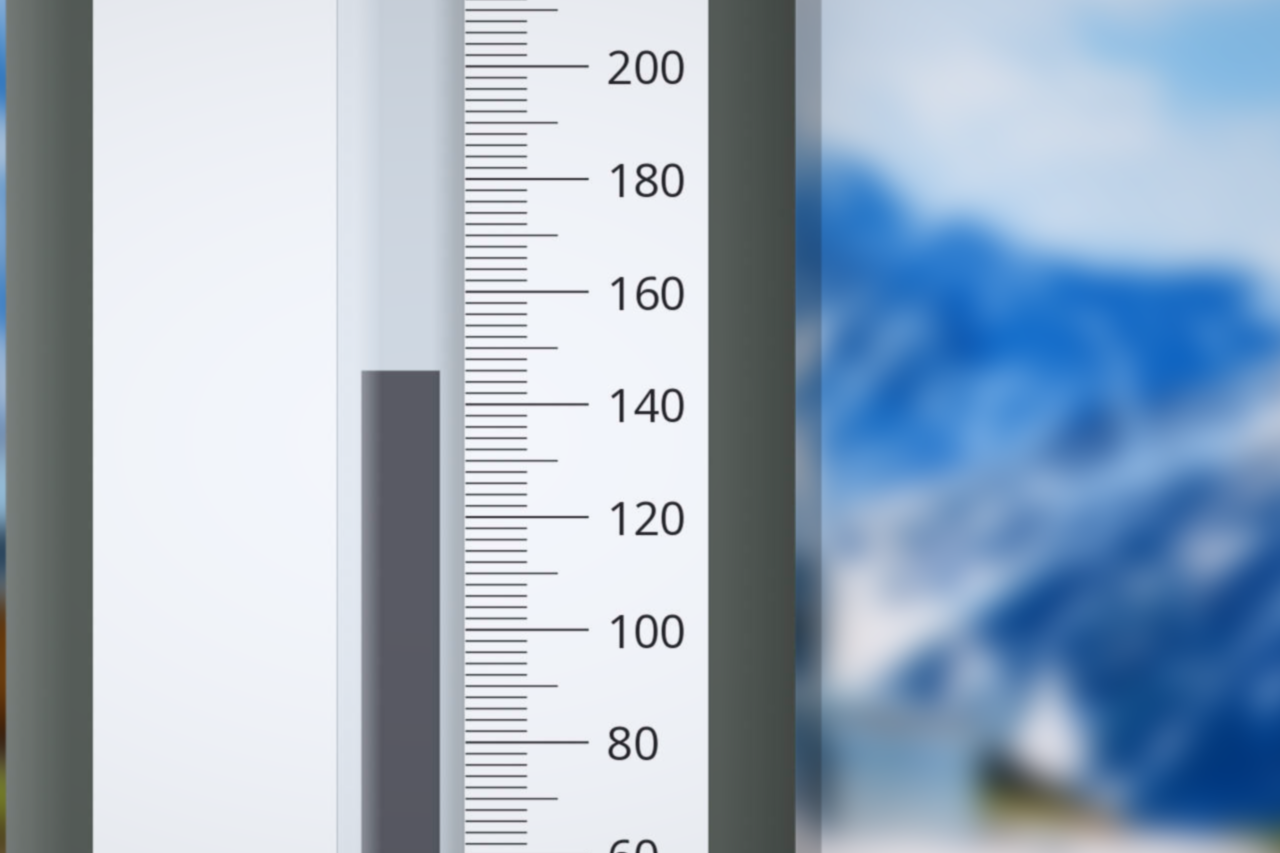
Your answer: 146,mmHg
